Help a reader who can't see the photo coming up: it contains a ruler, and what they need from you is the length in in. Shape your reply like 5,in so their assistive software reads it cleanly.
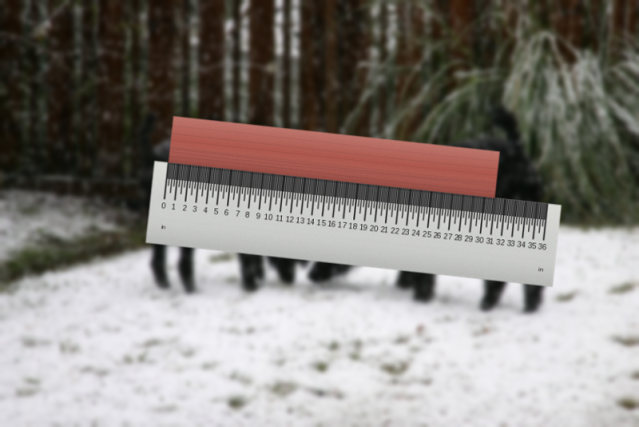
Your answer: 31,in
